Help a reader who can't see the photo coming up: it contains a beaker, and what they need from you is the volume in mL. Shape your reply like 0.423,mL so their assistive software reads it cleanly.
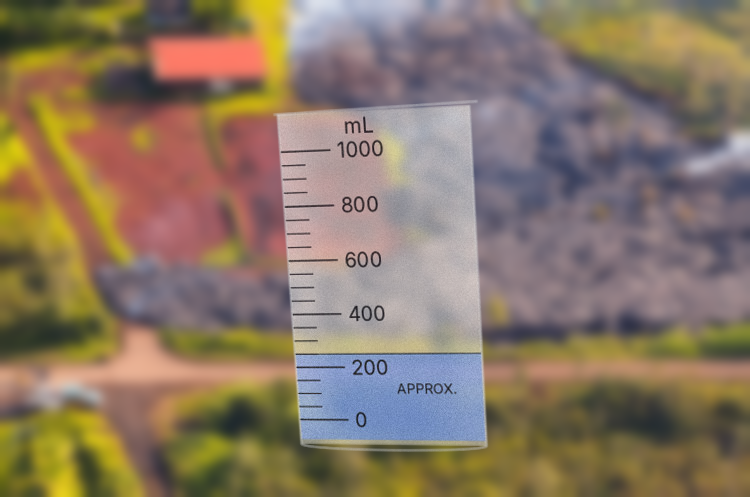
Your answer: 250,mL
